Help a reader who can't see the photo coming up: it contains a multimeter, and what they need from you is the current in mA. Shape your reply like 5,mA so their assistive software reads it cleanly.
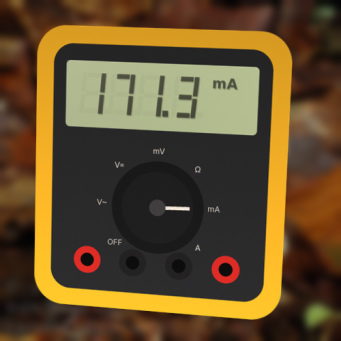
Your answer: 171.3,mA
